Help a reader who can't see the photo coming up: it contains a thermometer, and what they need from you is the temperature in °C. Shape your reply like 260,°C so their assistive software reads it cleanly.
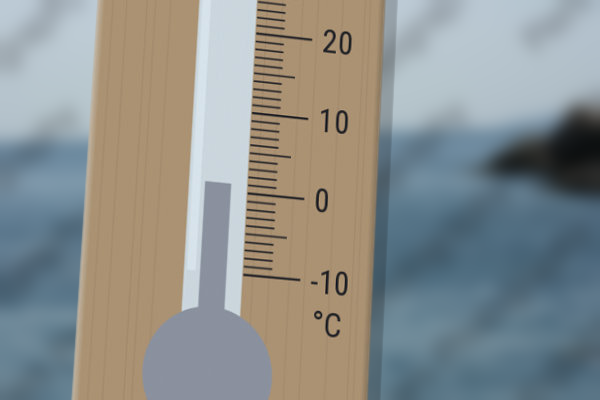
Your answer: 1,°C
